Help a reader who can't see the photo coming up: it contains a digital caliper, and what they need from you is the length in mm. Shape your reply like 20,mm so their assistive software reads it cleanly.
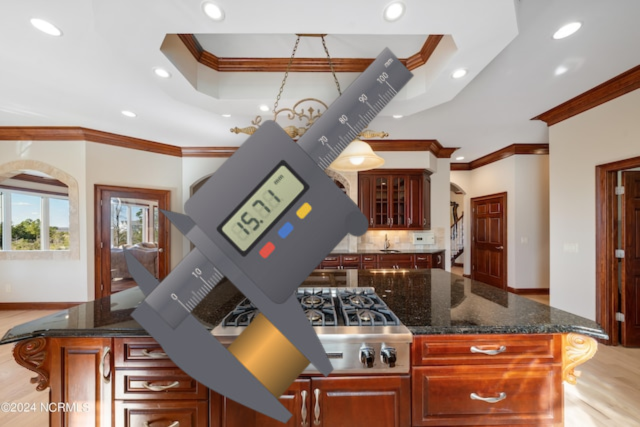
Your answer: 15.71,mm
